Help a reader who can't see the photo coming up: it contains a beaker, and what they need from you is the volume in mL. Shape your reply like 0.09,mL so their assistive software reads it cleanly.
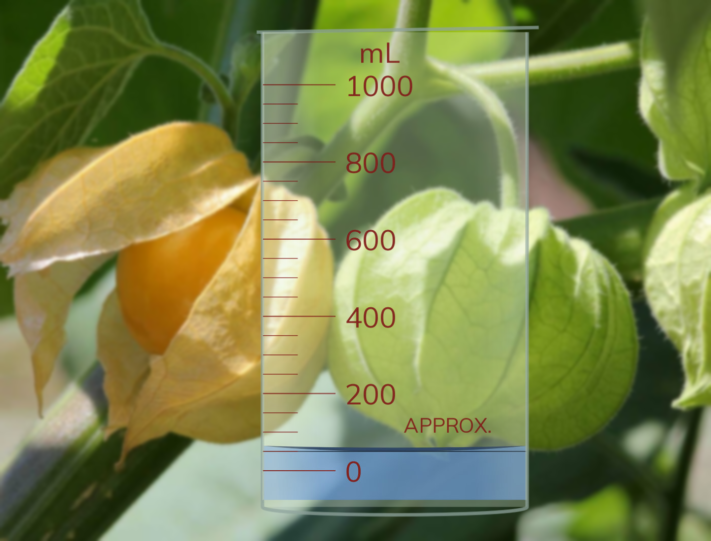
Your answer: 50,mL
